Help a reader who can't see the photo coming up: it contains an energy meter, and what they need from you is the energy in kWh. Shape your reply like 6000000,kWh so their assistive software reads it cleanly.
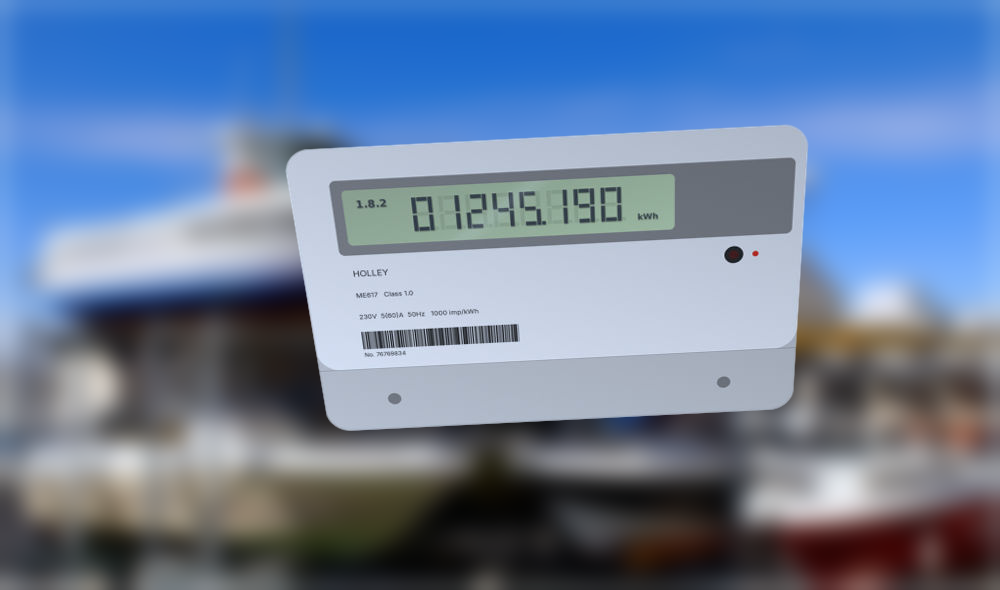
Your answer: 1245.190,kWh
